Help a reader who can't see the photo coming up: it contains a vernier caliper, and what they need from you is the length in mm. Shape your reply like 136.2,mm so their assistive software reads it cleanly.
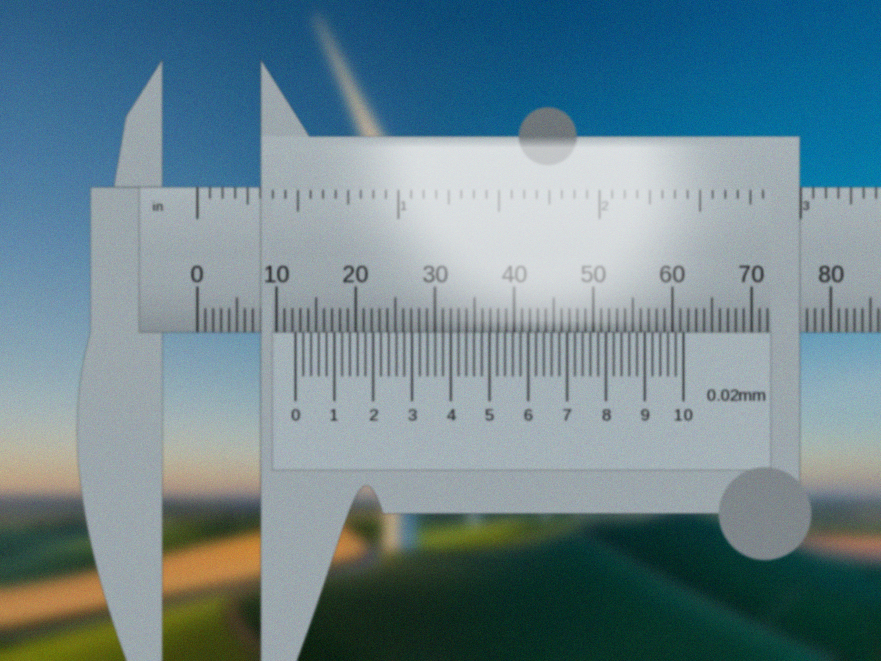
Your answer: 12.4,mm
